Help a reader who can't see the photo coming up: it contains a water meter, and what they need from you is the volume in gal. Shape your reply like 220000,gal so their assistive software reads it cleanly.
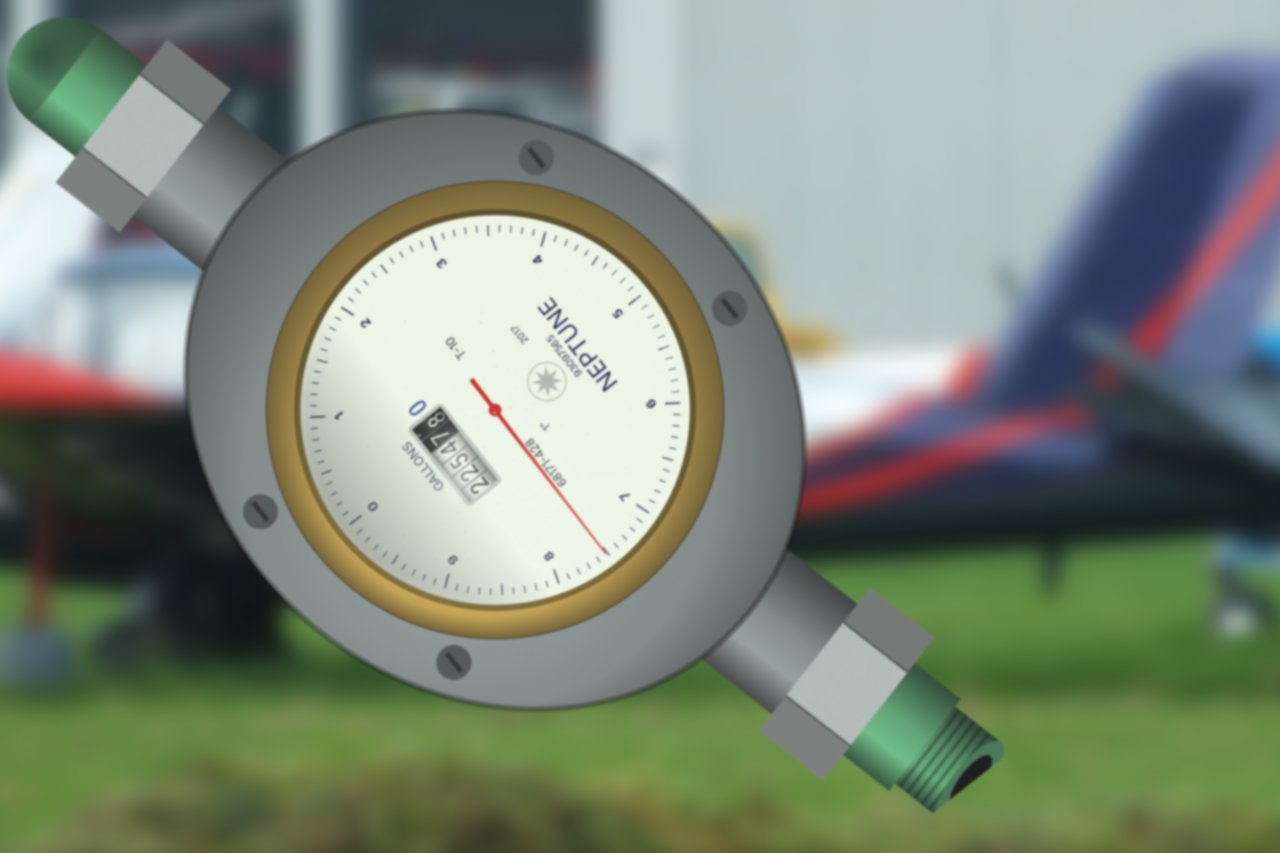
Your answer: 2254777.5,gal
